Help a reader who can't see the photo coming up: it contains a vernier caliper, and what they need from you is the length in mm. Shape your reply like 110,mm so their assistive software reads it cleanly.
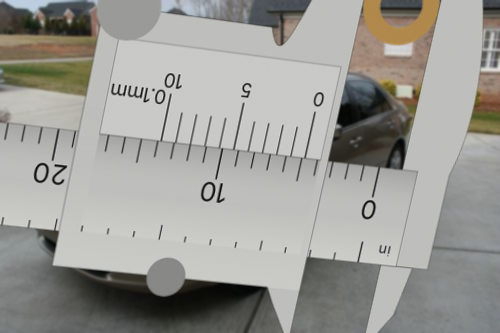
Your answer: 4.8,mm
